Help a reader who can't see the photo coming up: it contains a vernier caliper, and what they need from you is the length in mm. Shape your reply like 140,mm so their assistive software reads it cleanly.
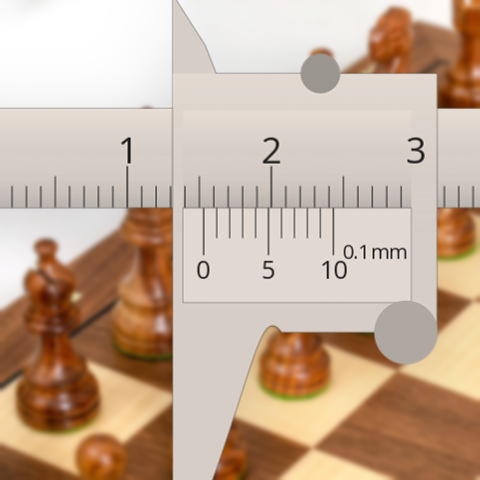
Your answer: 15.3,mm
